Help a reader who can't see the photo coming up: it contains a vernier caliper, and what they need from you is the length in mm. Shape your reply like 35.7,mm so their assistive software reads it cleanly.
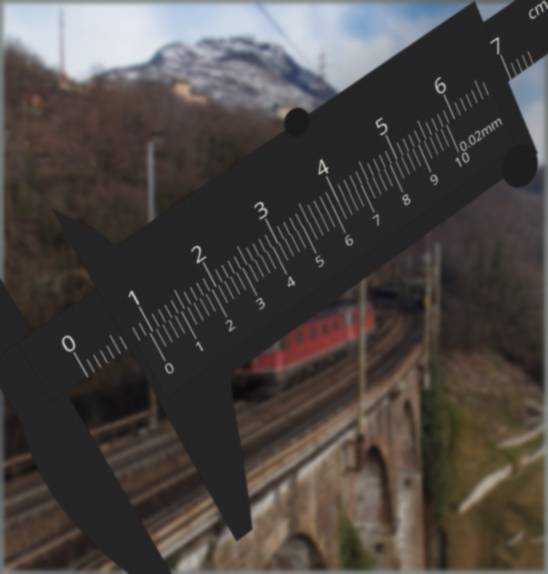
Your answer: 9.6,mm
